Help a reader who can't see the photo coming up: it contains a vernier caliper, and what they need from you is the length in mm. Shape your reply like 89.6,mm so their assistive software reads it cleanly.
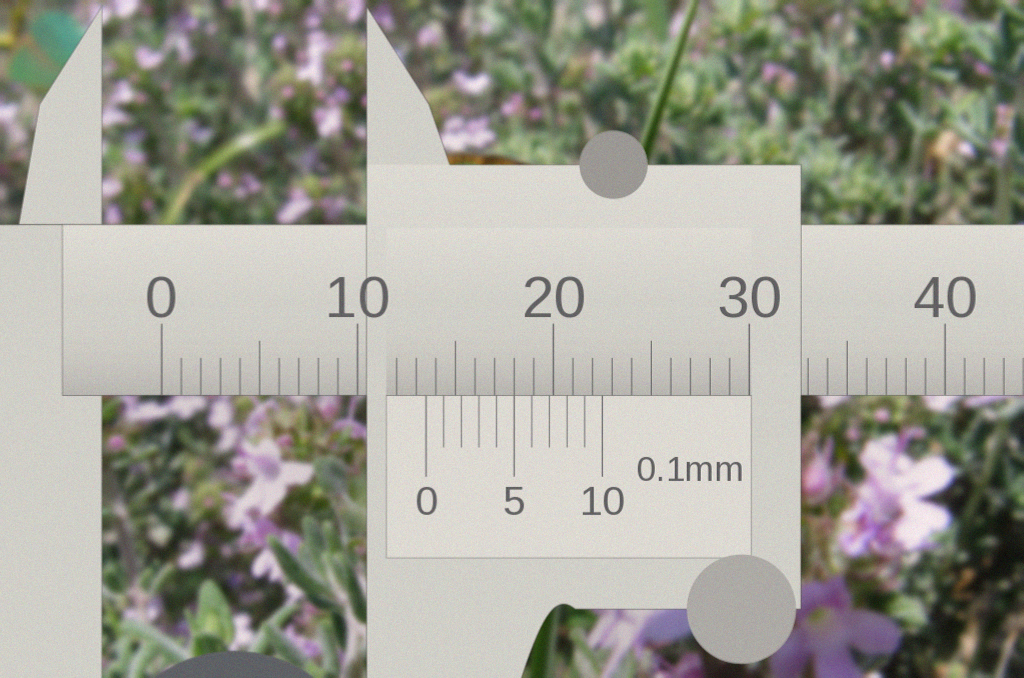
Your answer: 13.5,mm
